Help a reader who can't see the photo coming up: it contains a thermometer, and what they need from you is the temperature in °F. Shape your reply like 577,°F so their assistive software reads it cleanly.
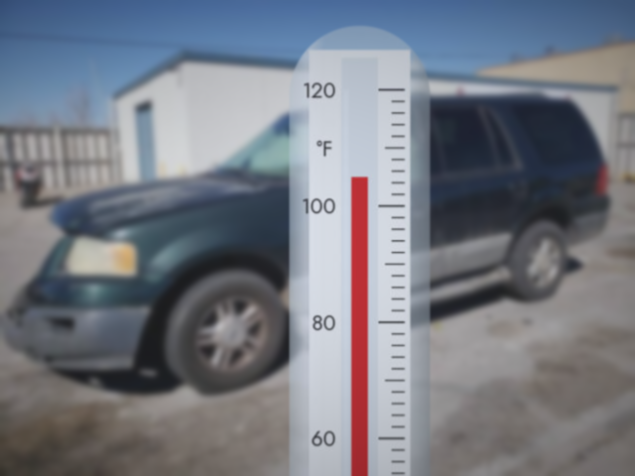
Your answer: 105,°F
